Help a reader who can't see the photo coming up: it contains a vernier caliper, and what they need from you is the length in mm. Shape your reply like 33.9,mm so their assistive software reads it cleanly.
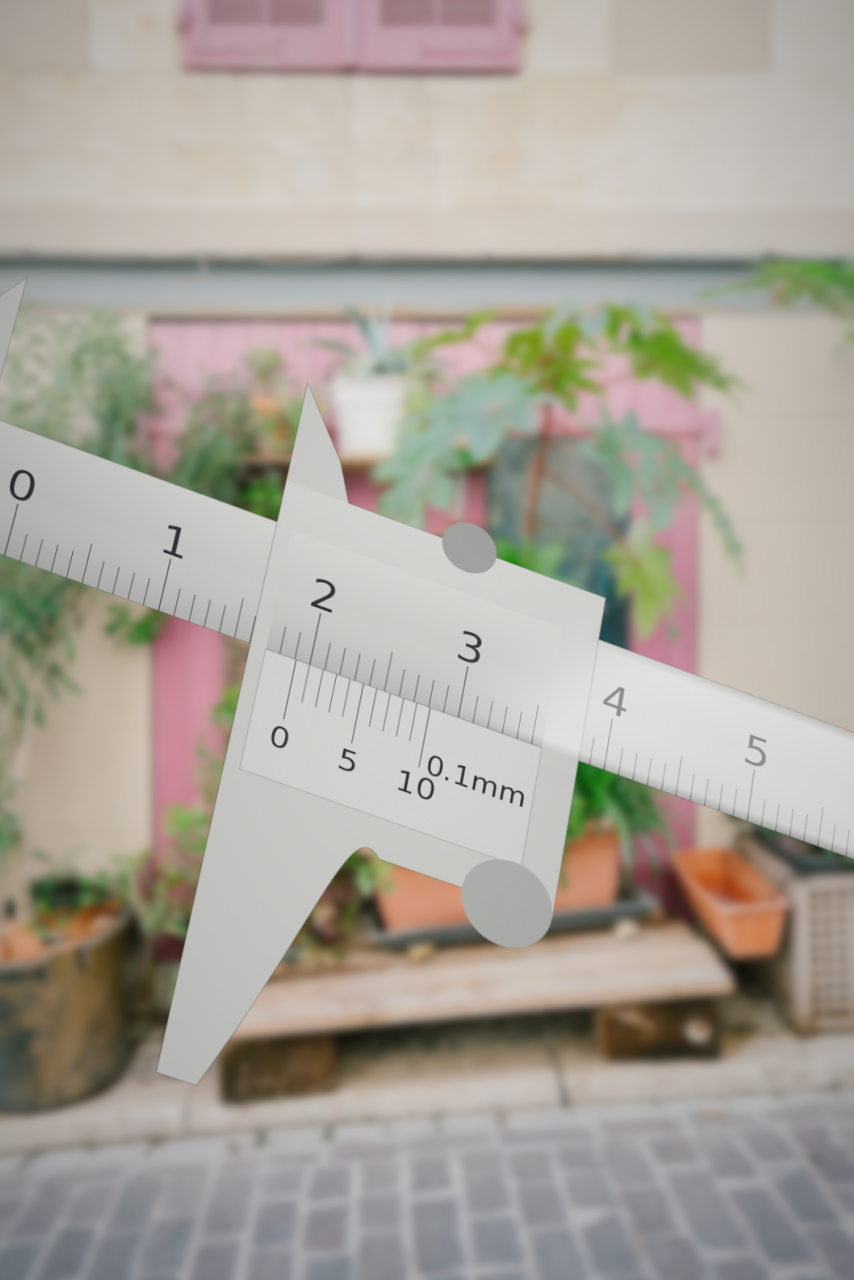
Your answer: 19.1,mm
